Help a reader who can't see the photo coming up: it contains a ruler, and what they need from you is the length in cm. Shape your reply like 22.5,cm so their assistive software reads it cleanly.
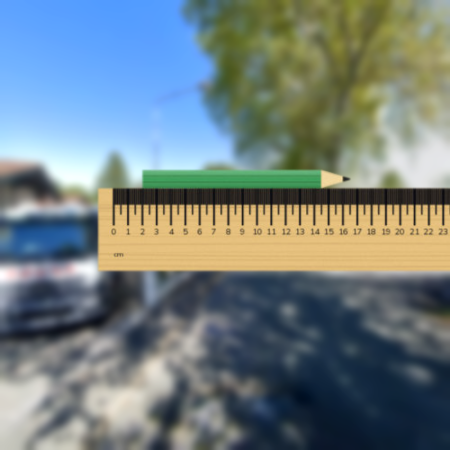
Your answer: 14.5,cm
